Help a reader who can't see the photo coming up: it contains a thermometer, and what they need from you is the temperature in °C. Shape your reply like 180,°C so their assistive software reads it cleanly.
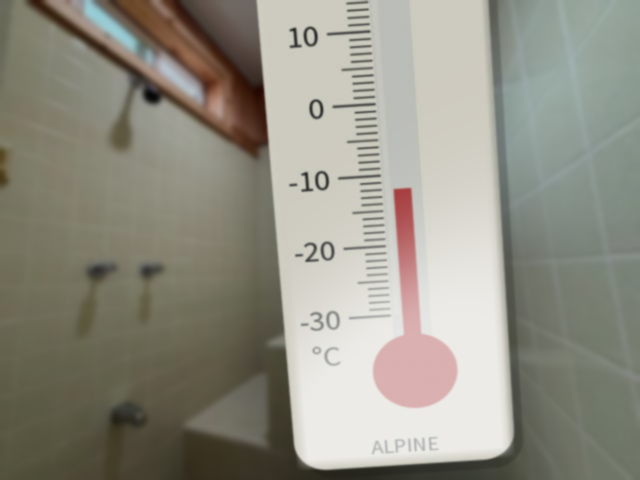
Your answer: -12,°C
